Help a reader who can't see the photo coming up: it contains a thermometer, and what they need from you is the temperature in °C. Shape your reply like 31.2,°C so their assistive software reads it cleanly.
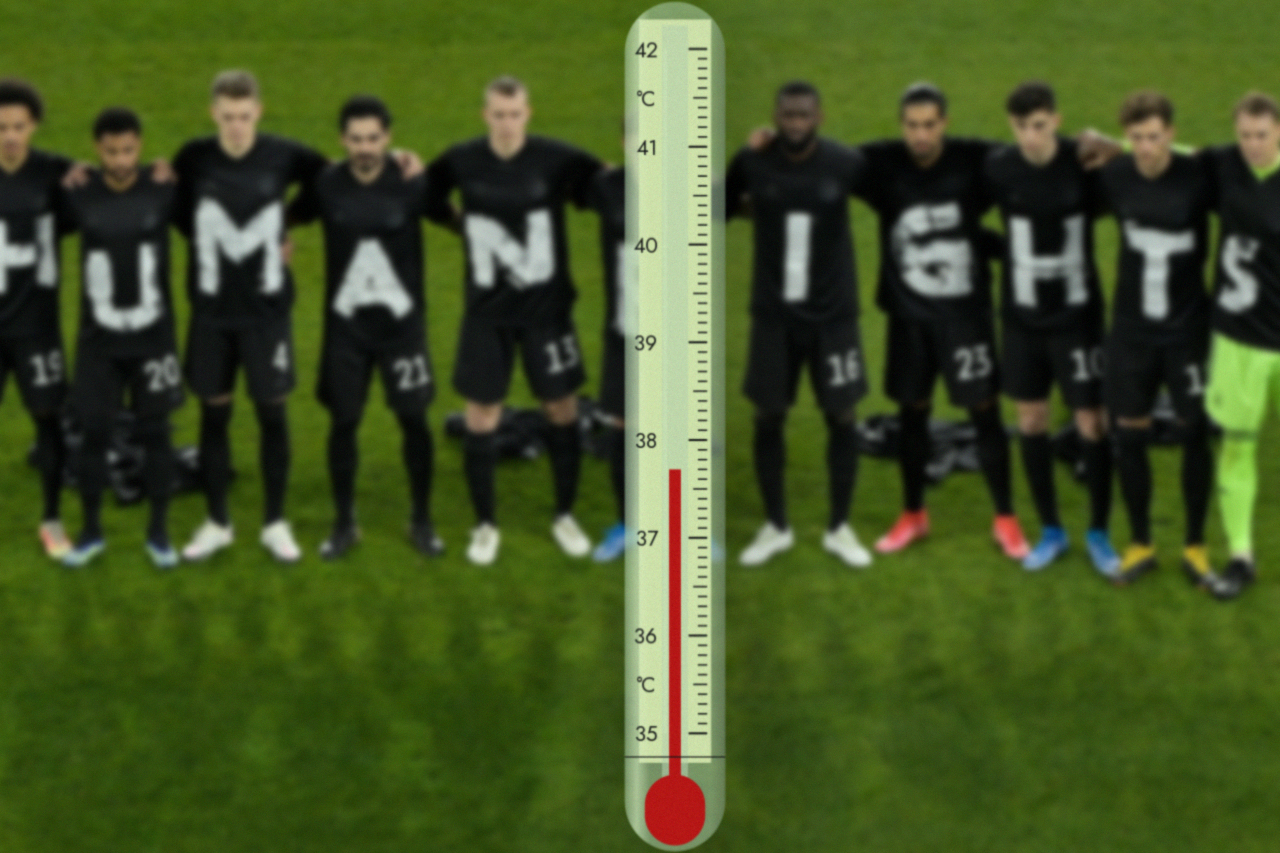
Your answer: 37.7,°C
